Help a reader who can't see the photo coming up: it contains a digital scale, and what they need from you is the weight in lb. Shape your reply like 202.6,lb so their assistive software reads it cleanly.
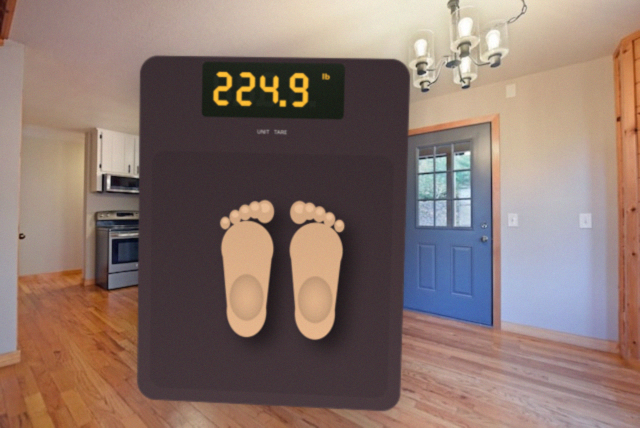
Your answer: 224.9,lb
